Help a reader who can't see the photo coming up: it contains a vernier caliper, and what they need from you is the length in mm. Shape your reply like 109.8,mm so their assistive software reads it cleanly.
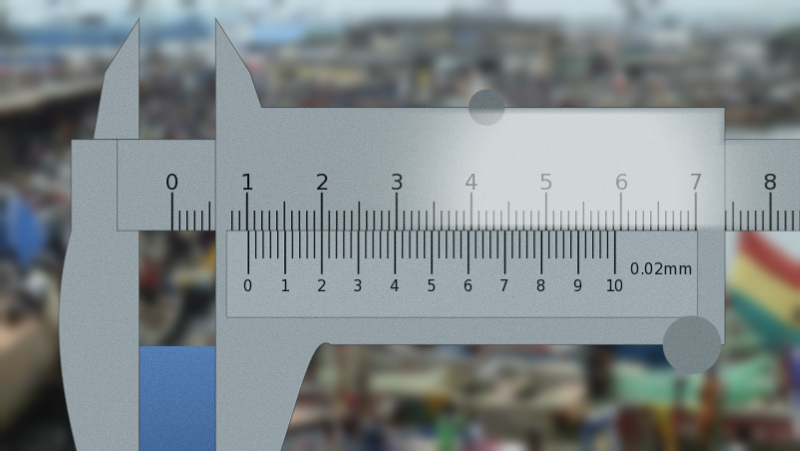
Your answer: 10.2,mm
